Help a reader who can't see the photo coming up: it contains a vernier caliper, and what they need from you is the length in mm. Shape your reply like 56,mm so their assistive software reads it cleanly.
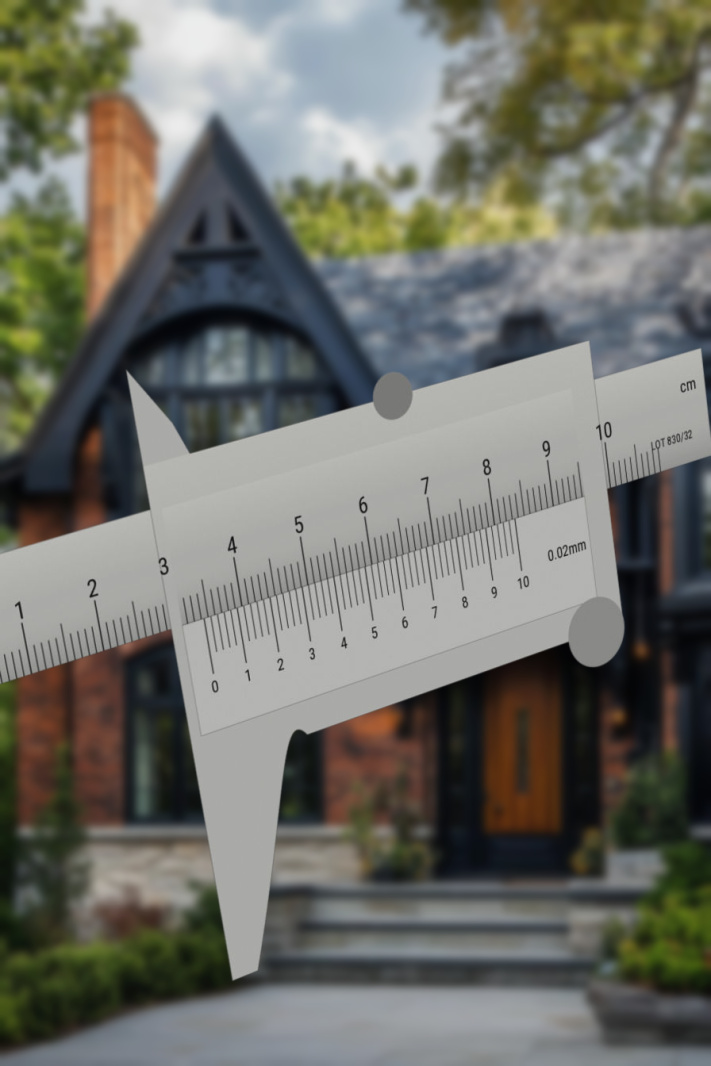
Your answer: 34.4,mm
